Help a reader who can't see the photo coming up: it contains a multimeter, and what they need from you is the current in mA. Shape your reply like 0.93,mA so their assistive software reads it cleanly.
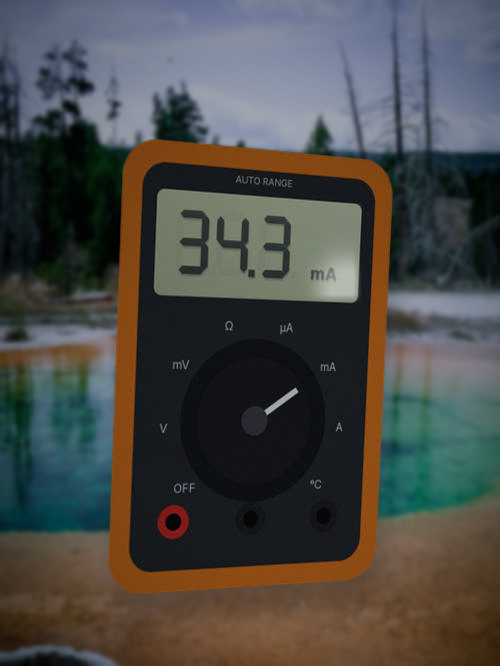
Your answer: 34.3,mA
